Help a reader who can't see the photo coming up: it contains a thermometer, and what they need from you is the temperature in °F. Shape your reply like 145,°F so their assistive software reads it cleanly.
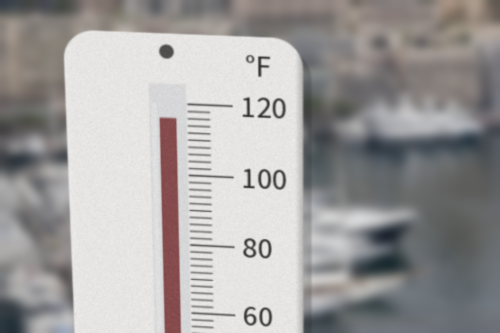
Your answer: 116,°F
